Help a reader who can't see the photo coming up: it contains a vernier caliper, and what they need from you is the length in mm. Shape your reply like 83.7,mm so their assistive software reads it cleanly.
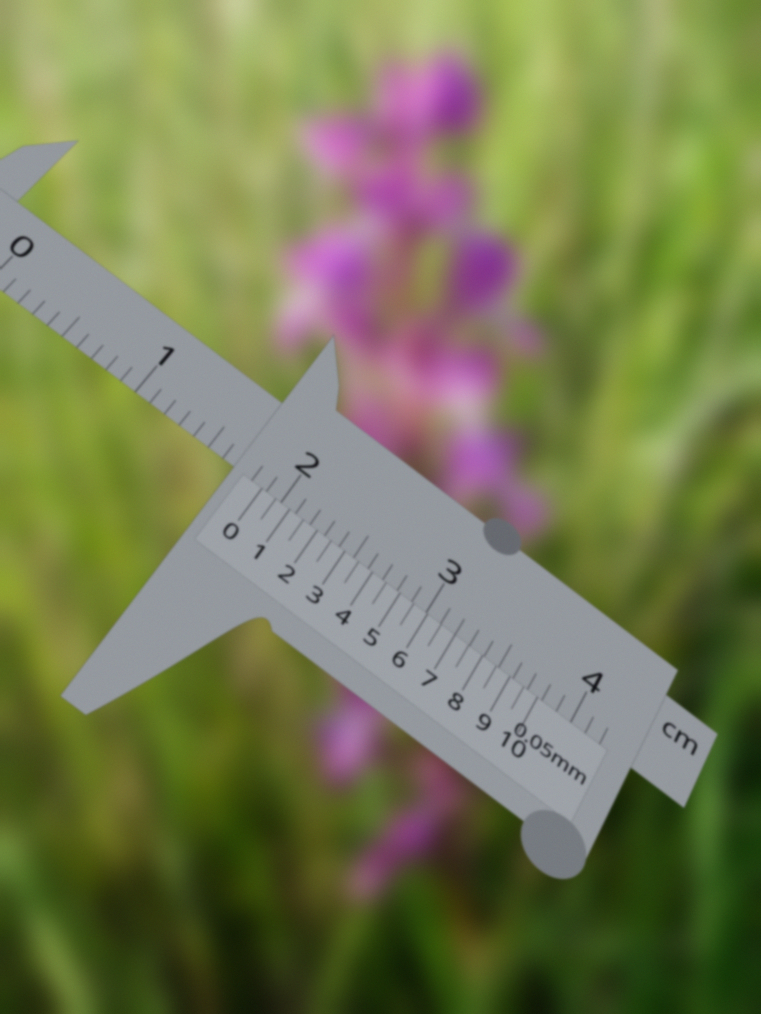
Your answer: 18.7,mm
